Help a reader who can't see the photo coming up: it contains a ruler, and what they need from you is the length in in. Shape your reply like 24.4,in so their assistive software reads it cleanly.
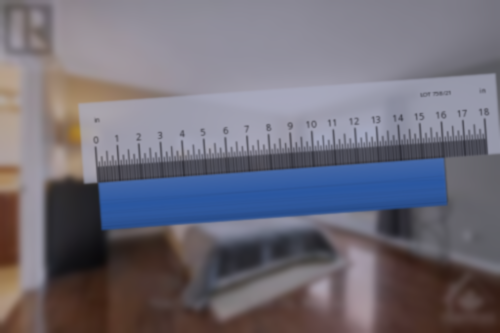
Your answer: 16,in
